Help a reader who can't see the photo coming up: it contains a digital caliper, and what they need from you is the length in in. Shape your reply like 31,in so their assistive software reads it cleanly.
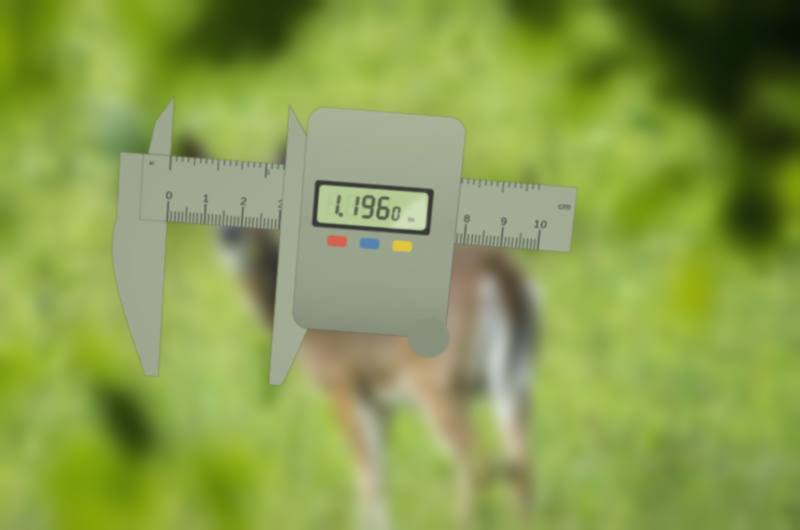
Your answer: 1.1960,in
